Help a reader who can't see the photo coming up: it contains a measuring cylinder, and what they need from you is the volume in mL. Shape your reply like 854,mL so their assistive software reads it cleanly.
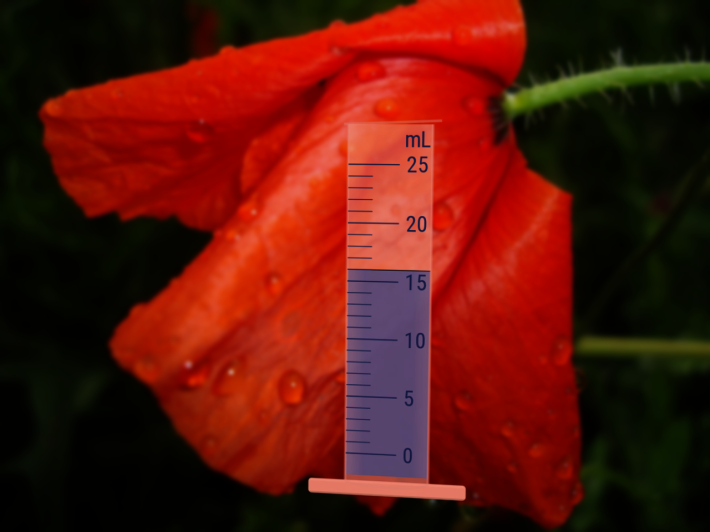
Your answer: 16,mL
